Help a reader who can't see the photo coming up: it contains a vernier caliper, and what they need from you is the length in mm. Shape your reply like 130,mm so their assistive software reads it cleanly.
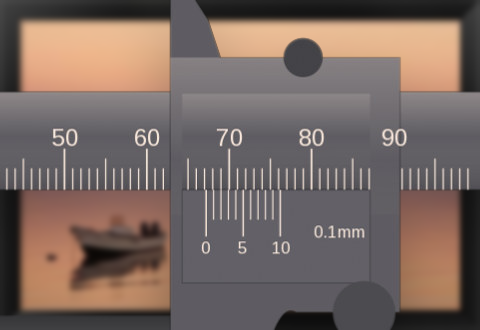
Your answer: 67.2,mm
